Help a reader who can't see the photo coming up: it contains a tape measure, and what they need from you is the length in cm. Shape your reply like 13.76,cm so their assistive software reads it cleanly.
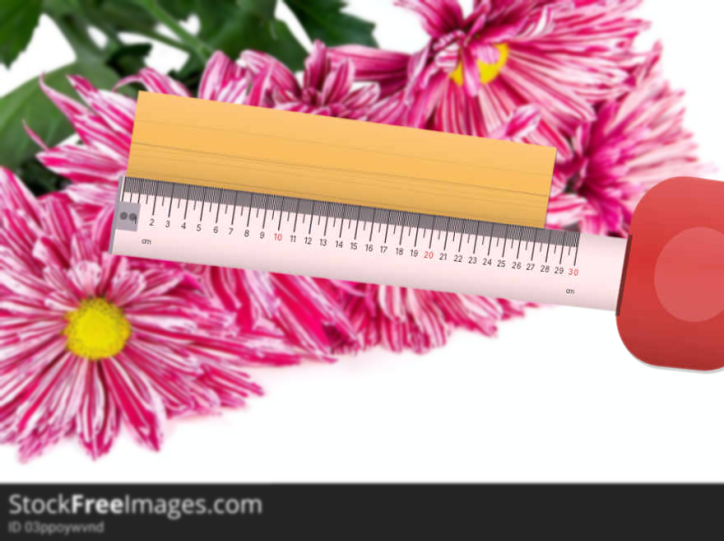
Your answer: 27.5,cm
